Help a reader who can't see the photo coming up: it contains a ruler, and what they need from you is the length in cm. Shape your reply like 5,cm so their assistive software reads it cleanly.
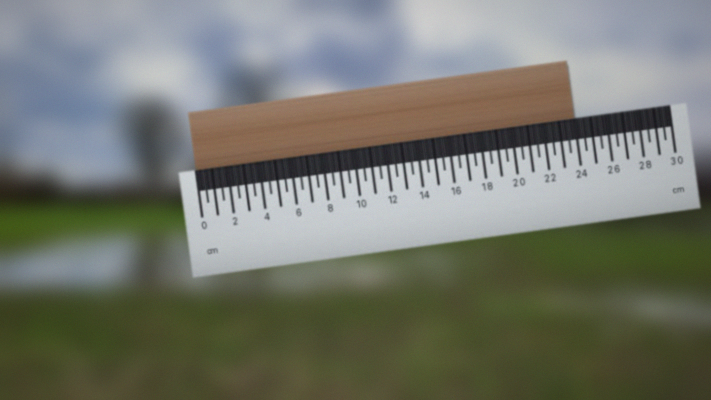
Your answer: 24,cm
